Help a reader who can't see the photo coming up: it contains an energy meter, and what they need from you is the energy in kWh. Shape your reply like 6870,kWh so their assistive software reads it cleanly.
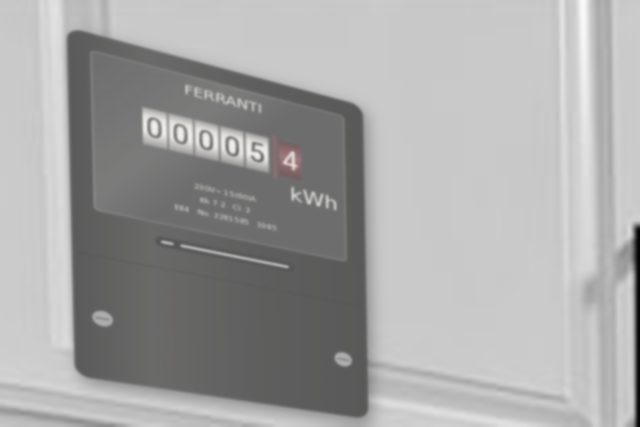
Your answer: 5.4,kWh
